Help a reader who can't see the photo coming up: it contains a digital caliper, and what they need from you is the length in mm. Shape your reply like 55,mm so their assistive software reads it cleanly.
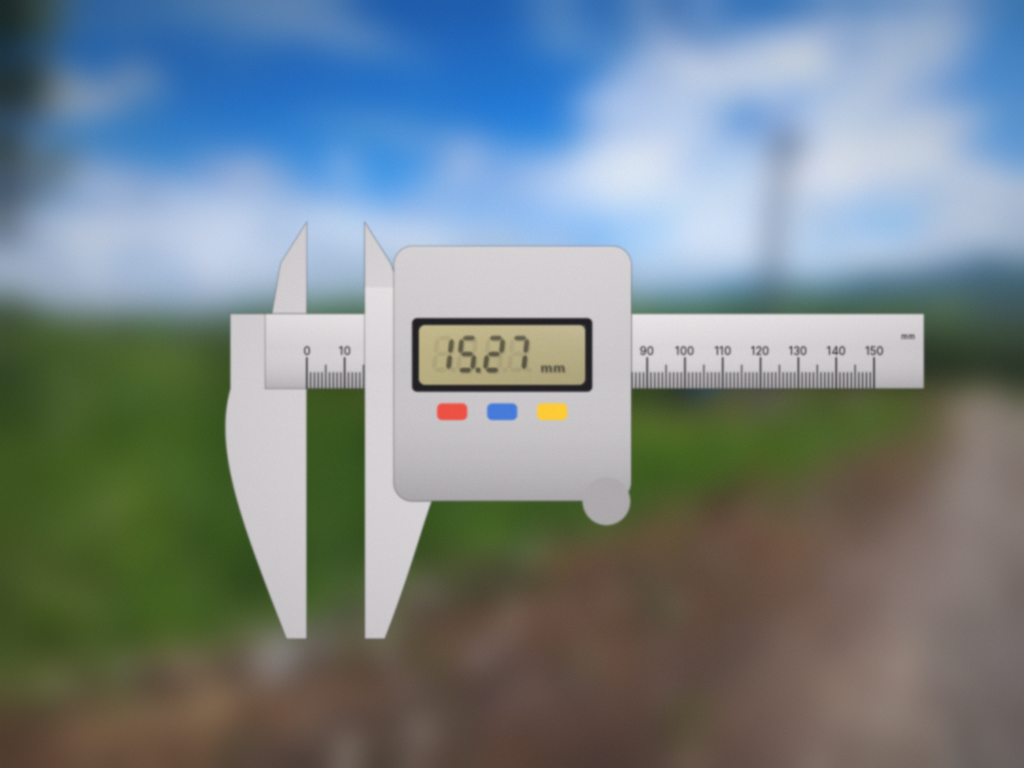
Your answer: 15.27,mm
